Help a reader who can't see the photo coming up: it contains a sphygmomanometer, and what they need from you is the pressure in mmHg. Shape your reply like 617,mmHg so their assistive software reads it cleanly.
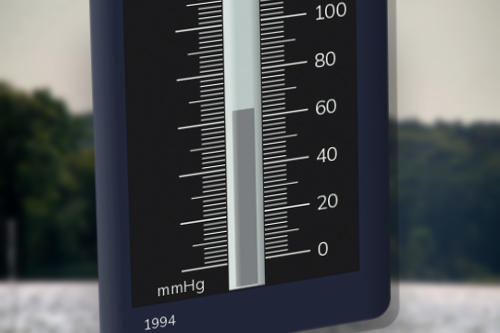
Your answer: 64,mmHg
